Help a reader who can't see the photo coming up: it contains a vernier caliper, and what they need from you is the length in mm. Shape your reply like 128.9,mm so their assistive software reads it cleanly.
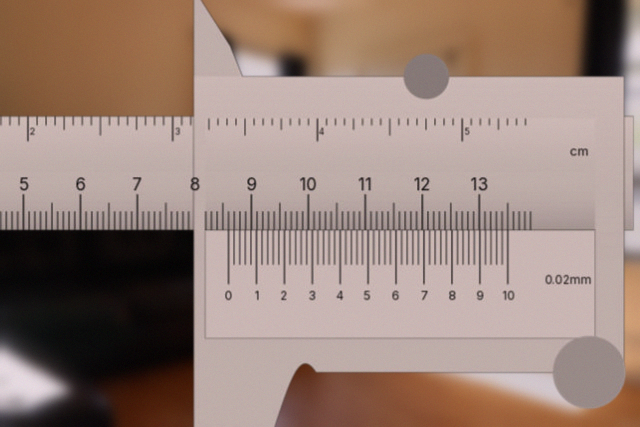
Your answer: 86.0,mm
